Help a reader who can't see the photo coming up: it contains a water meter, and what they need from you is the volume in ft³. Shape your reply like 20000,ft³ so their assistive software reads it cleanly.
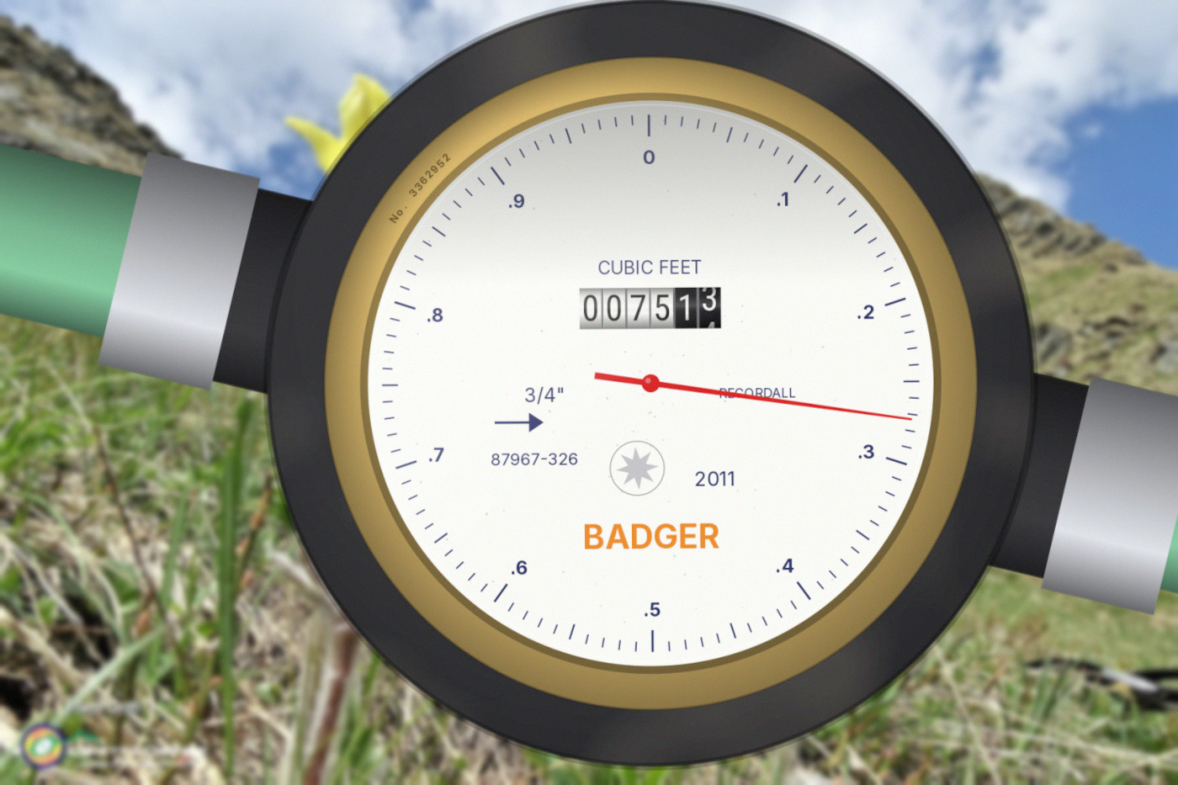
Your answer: 7513.27,ft³
